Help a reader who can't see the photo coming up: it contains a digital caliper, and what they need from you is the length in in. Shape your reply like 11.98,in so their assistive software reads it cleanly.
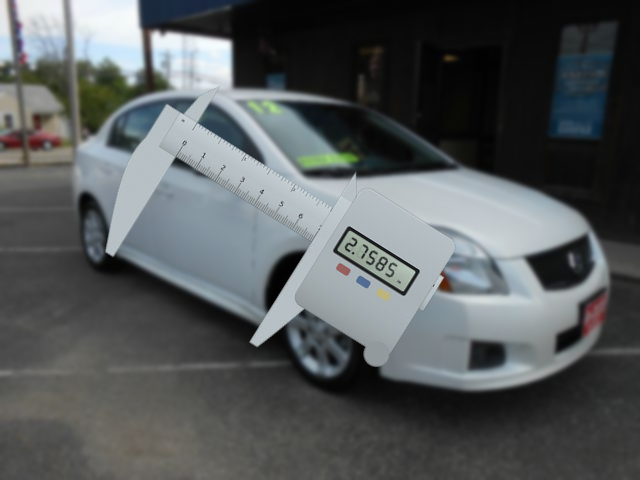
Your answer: 2.7585,in
